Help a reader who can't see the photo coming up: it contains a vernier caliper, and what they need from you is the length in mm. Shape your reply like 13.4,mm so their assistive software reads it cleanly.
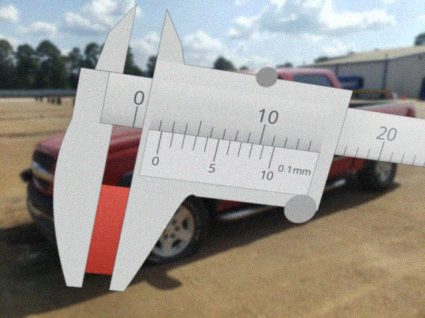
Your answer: 2.2,mm
